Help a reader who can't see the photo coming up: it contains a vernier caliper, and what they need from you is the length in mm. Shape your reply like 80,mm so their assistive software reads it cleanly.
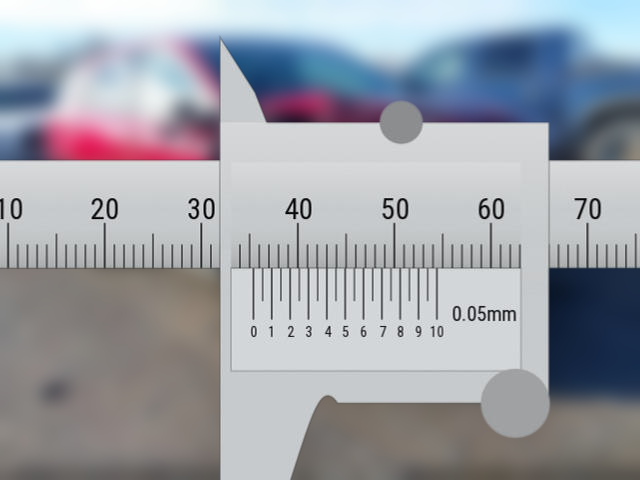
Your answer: 35.4,mm
